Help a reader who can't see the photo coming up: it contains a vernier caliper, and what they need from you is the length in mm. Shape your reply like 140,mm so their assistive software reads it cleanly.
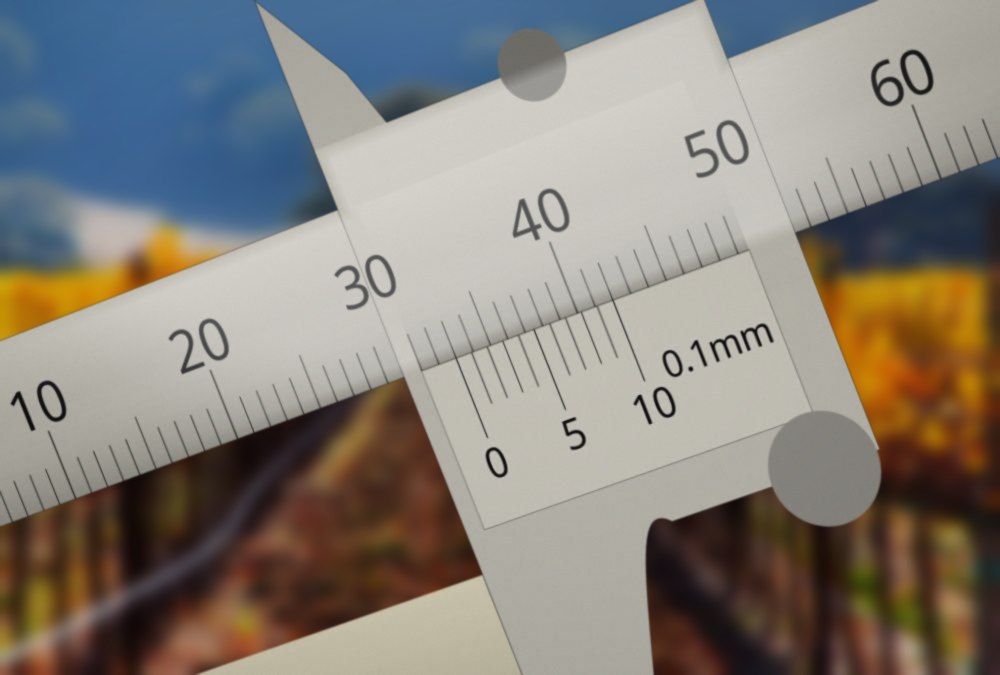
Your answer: 33.0,mm
